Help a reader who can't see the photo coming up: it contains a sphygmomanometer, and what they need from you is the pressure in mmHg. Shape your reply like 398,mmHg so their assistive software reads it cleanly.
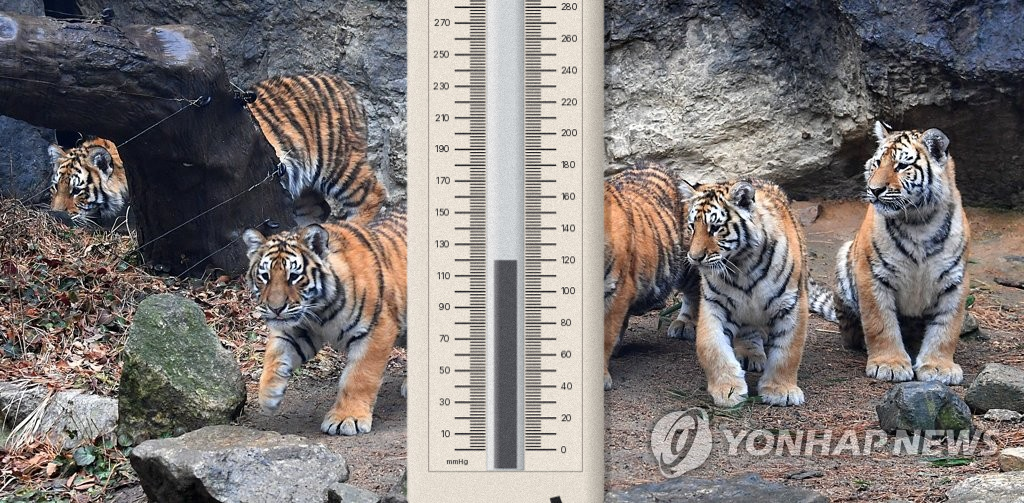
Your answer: 120,mmHg
